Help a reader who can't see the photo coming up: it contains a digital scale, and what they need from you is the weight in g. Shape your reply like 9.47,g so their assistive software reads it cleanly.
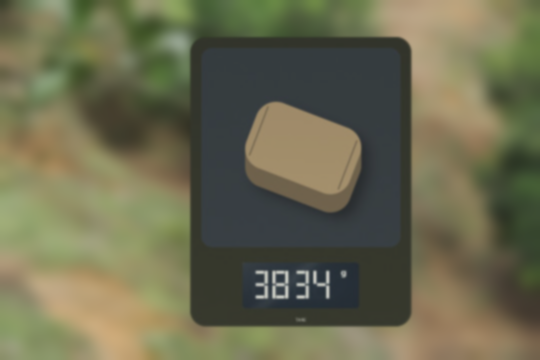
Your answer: 3834,g
